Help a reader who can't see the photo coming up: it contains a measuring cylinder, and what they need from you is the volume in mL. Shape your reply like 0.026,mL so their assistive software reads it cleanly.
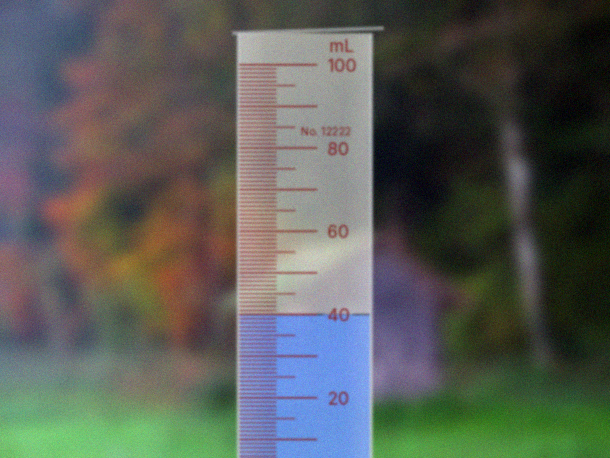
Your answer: 40,mL
